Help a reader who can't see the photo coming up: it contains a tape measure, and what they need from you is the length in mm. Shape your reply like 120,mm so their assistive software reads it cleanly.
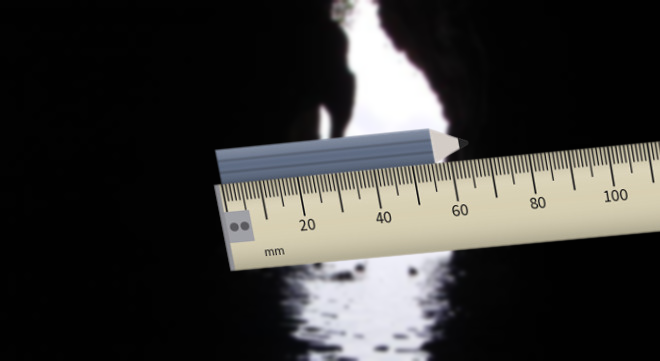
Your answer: 65,mm
